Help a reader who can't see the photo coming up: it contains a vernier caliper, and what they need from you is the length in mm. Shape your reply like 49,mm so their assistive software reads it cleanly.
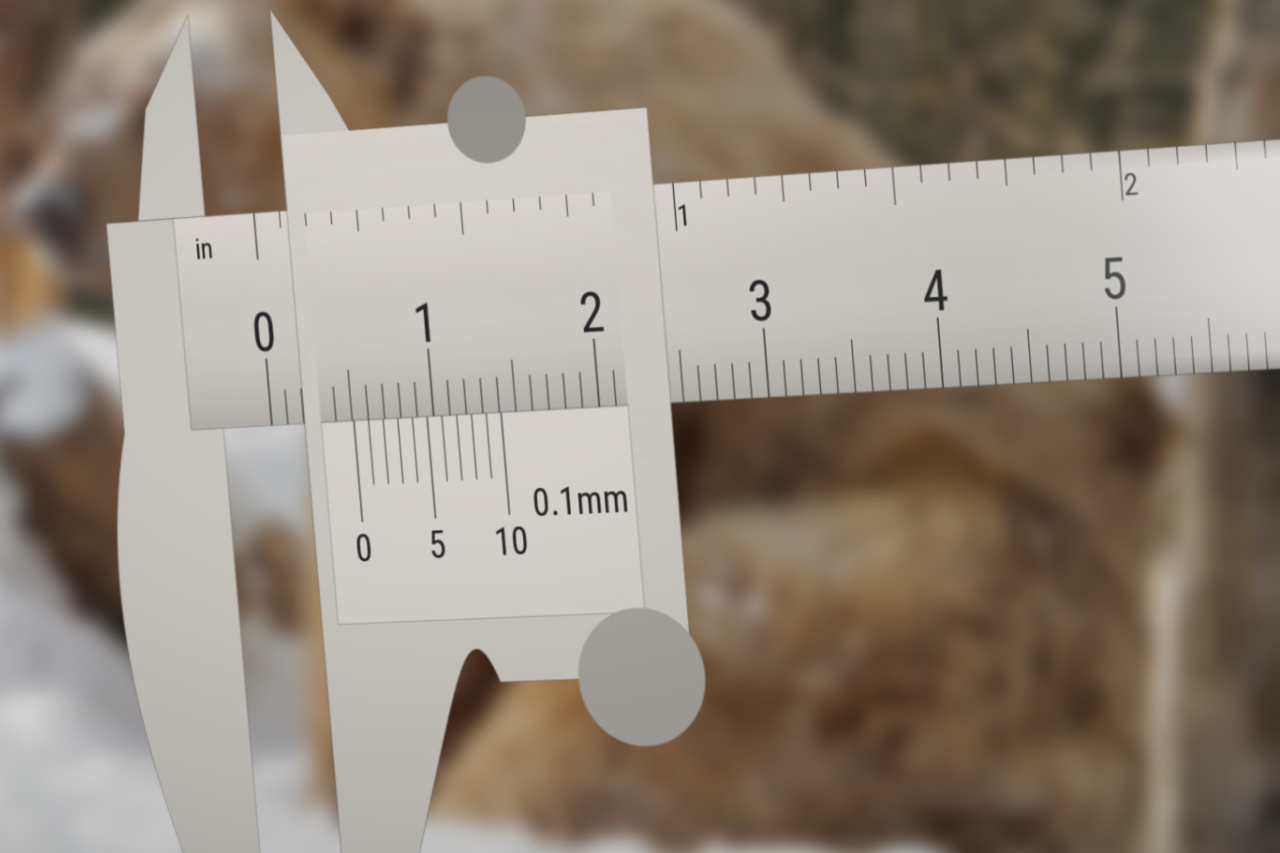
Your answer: 5.1,mm
